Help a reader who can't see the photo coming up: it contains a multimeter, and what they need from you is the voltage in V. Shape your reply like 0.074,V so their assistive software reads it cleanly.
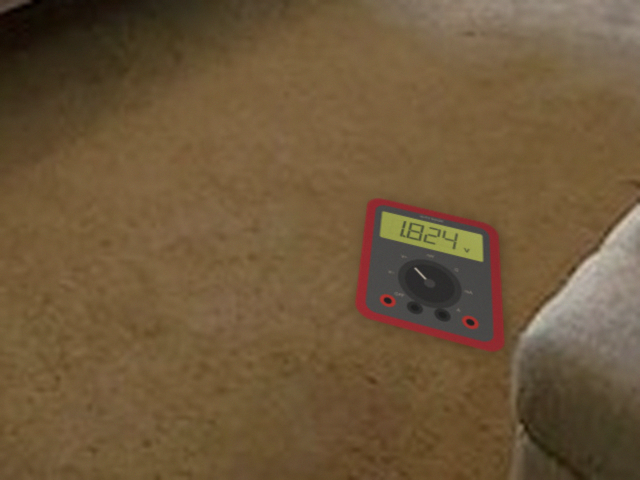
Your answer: 1.824,V
